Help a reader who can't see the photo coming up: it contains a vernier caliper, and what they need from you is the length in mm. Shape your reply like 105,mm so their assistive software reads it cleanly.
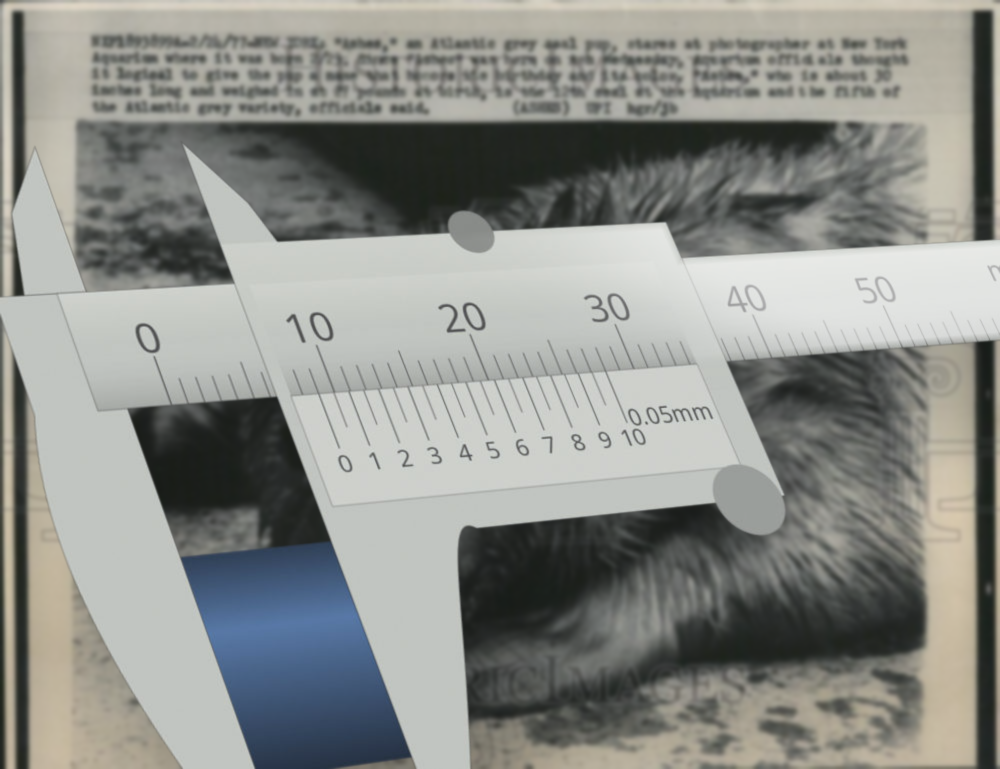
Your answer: 9.0,mm
